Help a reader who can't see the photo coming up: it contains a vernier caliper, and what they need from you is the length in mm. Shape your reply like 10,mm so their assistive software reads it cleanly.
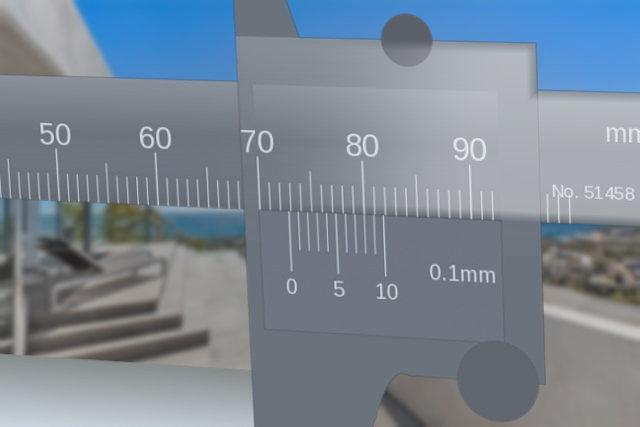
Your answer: 72.8,mm
